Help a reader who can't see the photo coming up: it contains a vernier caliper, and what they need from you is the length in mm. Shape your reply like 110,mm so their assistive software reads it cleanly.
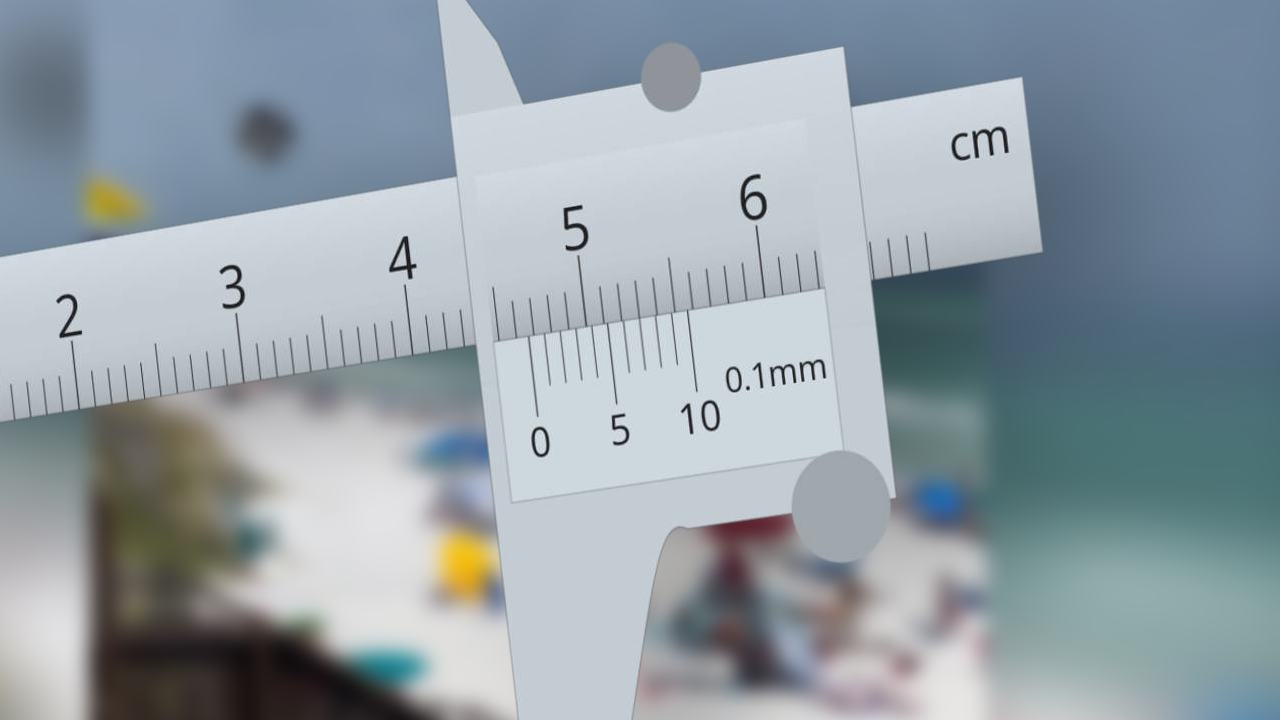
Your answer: 46.7,mm
